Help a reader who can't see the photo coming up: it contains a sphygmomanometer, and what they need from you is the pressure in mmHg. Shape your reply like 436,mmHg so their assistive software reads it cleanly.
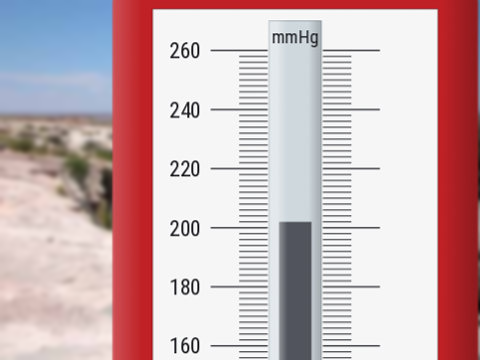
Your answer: 202,mmHg
